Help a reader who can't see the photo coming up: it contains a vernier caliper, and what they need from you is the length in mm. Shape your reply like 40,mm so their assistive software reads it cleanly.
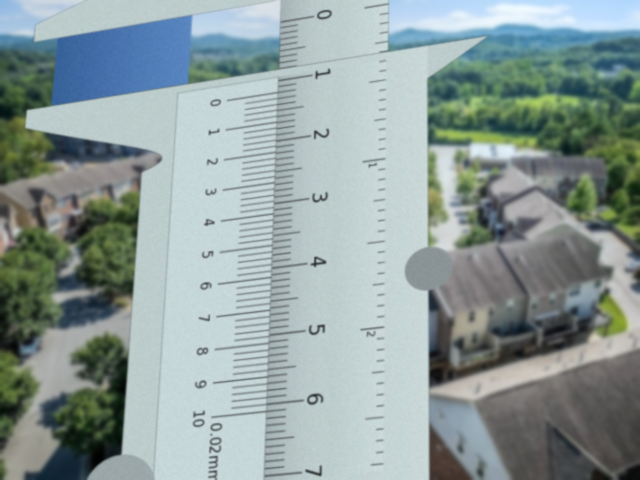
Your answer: 12.0,mm
